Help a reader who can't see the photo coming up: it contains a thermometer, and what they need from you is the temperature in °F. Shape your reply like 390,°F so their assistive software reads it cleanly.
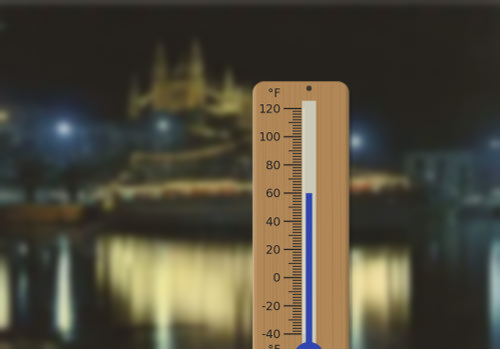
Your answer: 60,°F
